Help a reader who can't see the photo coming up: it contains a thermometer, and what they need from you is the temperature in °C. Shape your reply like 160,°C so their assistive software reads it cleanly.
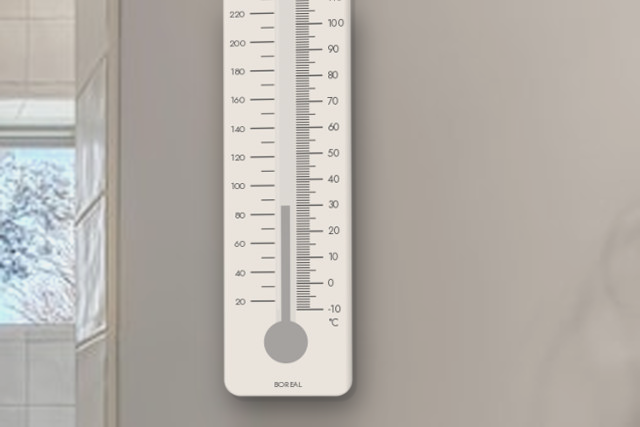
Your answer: 30,°C
